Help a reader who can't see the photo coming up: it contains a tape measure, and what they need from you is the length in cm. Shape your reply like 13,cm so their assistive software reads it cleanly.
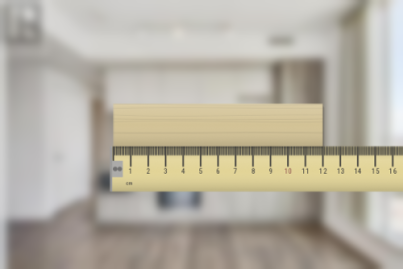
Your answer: 12,cm
